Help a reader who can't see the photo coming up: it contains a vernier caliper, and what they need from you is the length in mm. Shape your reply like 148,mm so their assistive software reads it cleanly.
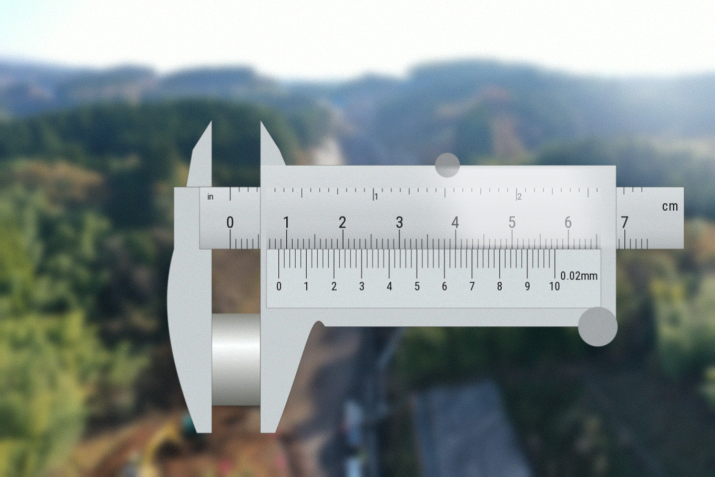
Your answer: 8.6,mm
